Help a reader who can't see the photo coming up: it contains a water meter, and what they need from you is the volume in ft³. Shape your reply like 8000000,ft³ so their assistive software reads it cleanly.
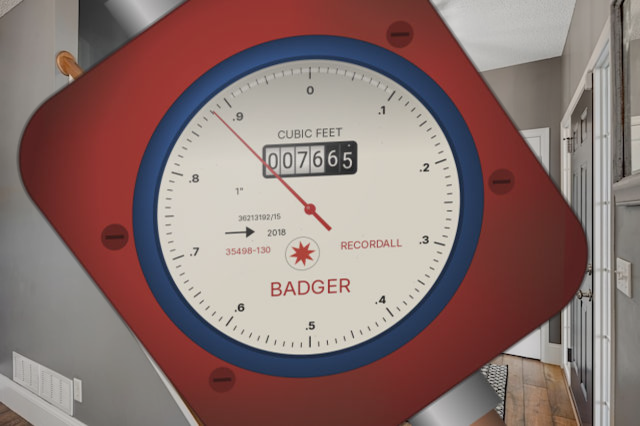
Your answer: 7664.88,ft³
